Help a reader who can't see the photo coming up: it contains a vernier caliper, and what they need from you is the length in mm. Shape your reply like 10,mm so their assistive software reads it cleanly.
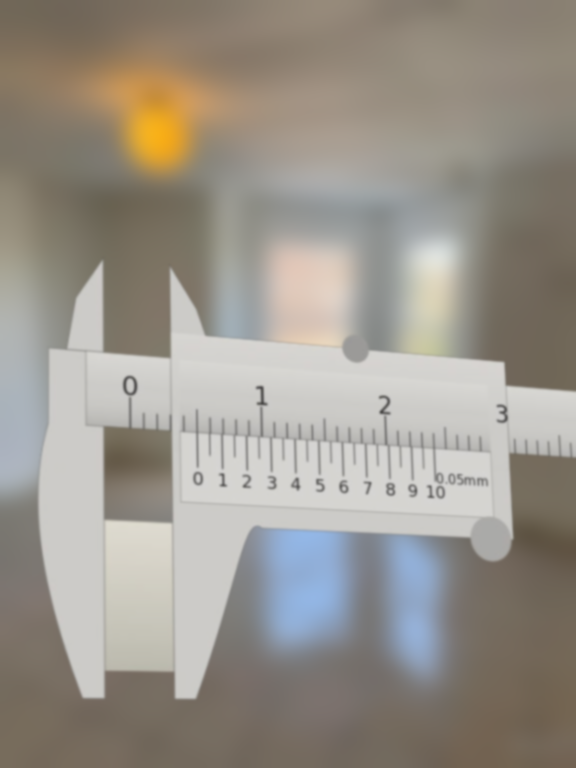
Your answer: 5.0,mm
